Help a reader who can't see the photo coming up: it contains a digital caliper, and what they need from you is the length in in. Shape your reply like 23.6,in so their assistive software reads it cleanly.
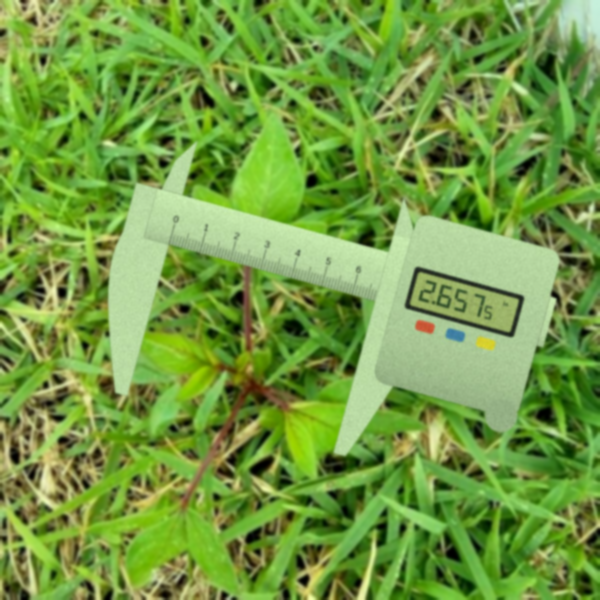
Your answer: 2.6575,in
